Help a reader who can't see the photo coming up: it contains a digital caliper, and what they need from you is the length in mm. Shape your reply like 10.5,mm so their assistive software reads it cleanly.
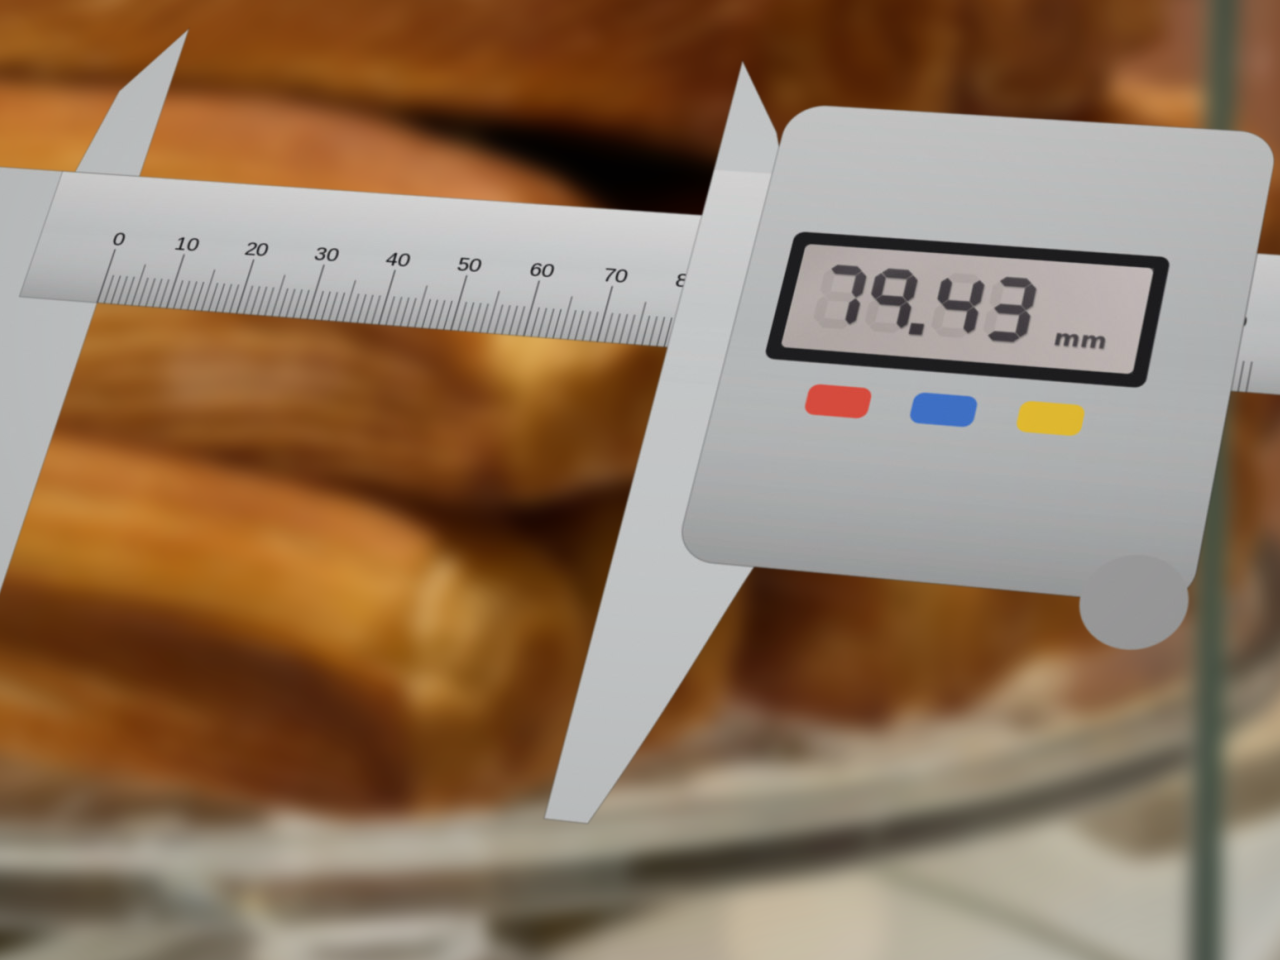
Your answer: 79.43,mm
